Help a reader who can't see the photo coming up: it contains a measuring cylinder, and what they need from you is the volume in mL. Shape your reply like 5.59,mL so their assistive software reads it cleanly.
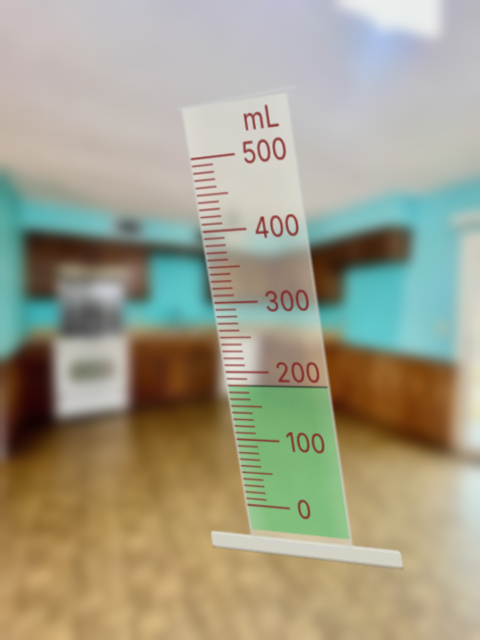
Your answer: 180,mL
